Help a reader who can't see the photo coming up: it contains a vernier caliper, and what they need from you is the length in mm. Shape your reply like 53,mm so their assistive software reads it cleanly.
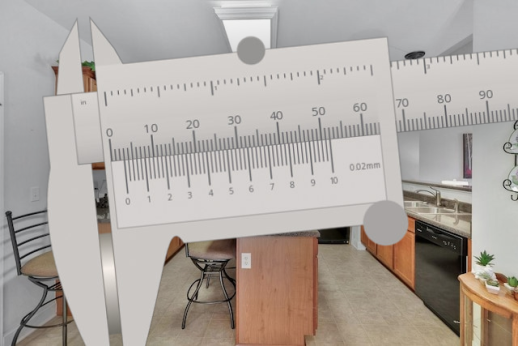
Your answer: 3.0,mm
